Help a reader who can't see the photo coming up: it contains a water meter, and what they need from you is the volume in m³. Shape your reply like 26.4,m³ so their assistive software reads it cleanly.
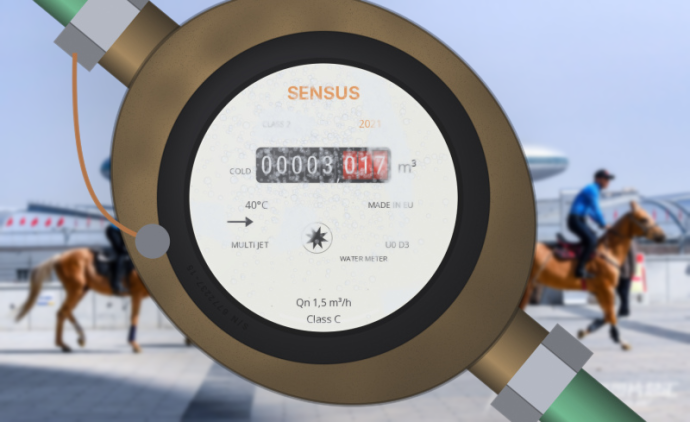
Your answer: 3.017,m³
